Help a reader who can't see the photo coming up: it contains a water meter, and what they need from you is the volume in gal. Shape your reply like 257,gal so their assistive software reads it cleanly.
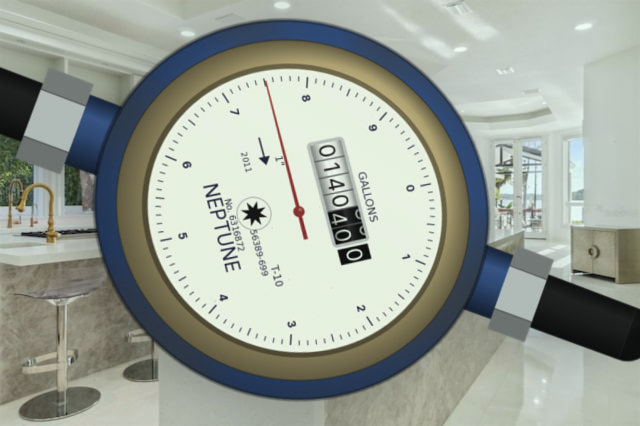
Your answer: 140397.5,gal
